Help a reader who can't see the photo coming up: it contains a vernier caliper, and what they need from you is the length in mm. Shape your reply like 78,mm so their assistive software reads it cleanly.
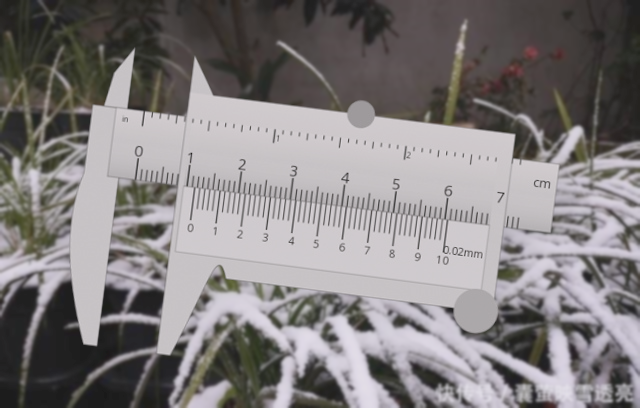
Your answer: 11.5,mm
